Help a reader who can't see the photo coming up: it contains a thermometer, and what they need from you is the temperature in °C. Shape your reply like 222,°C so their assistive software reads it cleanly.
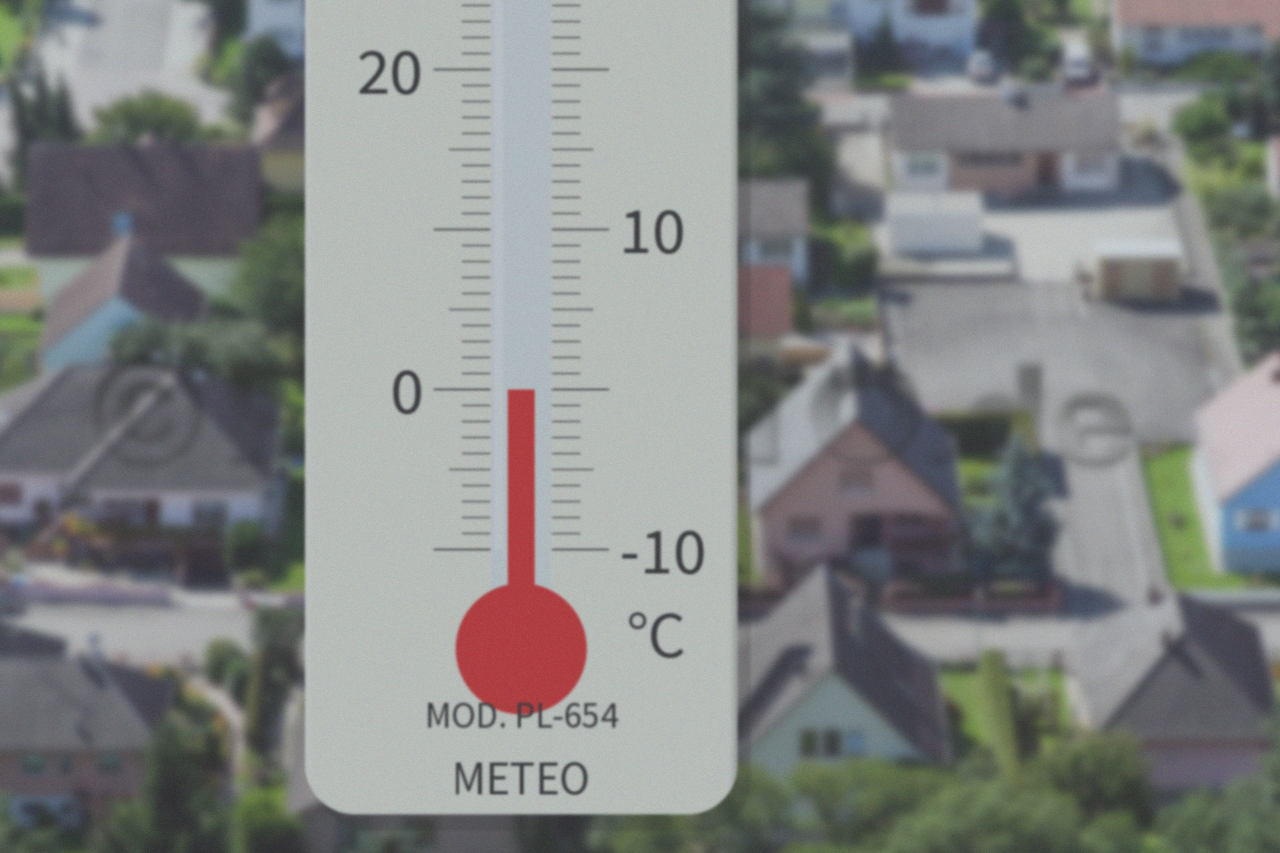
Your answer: 0,°C
